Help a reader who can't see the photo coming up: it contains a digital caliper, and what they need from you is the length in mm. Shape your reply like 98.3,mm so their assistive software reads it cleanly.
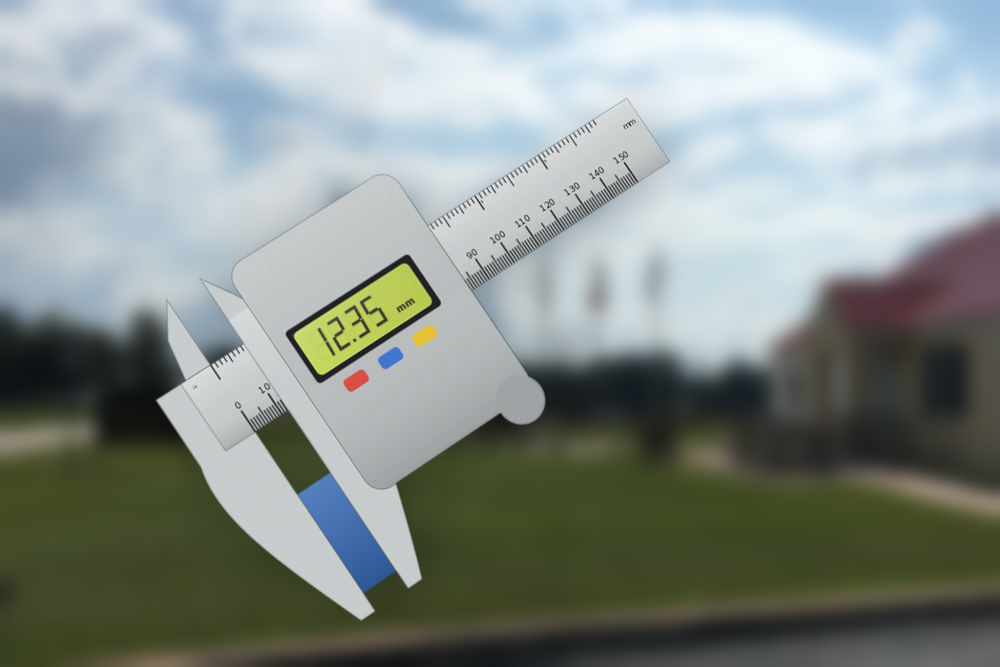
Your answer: 12.35,mm
